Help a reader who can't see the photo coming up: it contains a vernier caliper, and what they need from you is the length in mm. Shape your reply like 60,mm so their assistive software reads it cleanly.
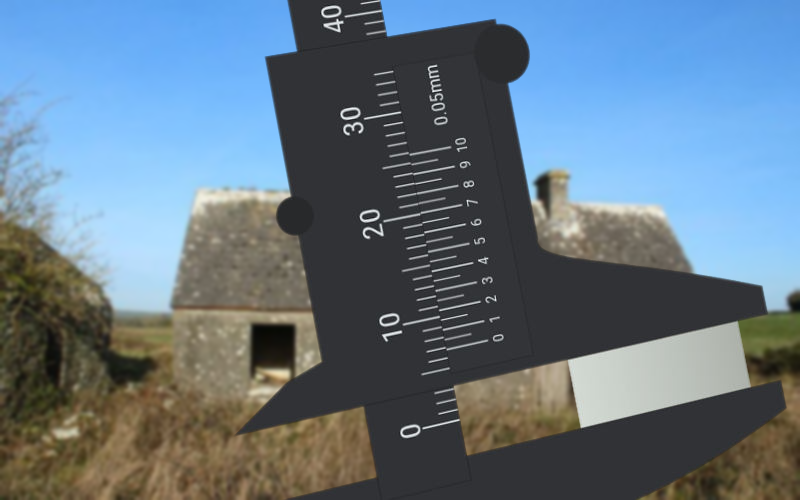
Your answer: 6.8,mm
